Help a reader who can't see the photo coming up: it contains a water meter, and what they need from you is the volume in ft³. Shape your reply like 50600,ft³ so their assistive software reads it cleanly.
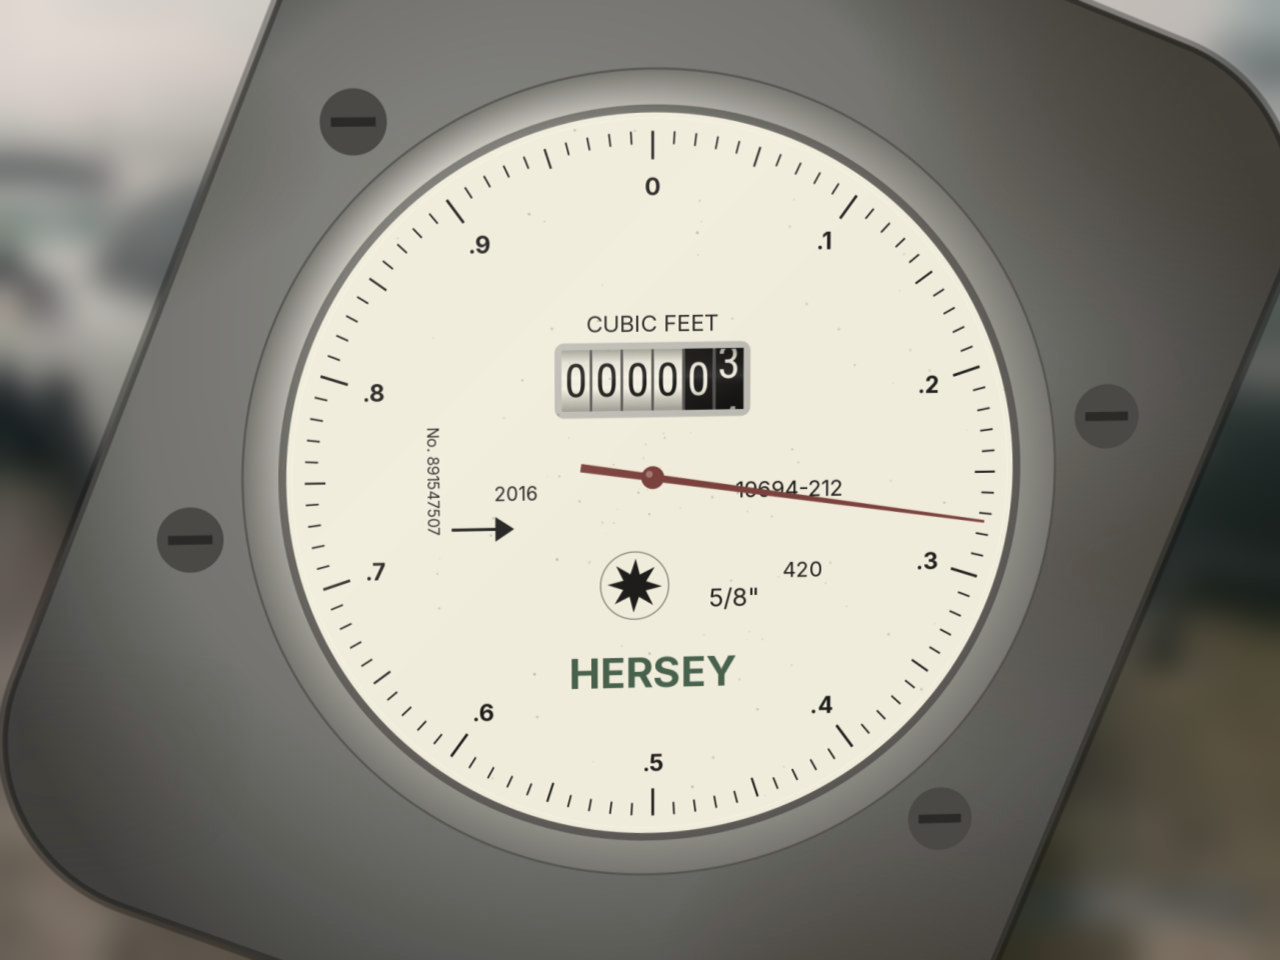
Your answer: 3.27,ft³
